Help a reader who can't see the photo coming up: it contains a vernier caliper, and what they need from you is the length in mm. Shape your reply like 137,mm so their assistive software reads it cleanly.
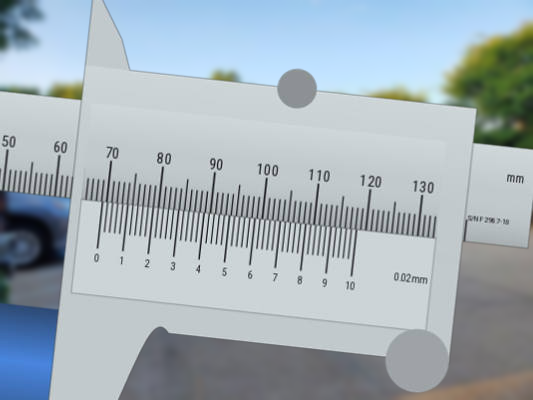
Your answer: 69.2,mm
